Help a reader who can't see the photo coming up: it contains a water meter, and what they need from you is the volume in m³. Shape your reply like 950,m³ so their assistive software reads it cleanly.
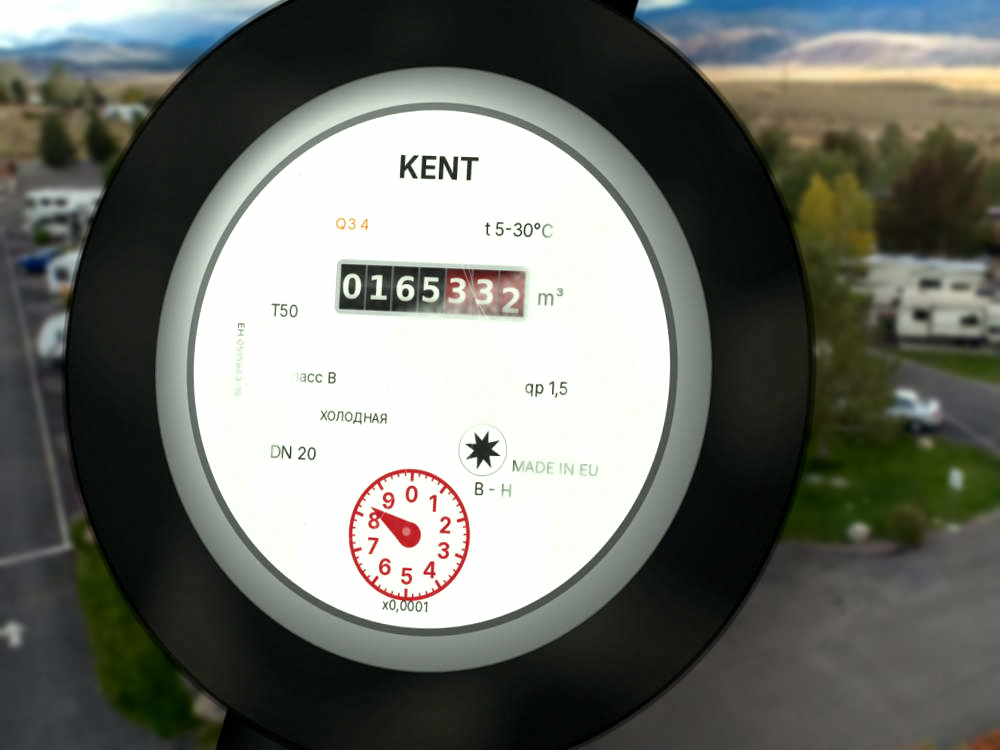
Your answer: 165.3318,m³
